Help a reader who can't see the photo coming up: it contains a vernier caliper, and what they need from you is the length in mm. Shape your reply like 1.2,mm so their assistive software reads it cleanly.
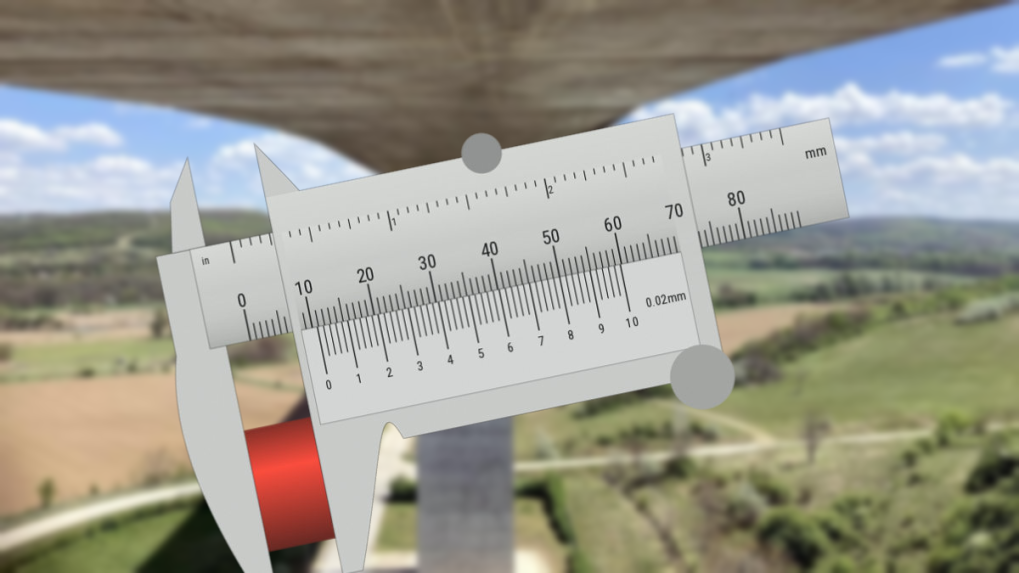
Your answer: 10.8,mm
